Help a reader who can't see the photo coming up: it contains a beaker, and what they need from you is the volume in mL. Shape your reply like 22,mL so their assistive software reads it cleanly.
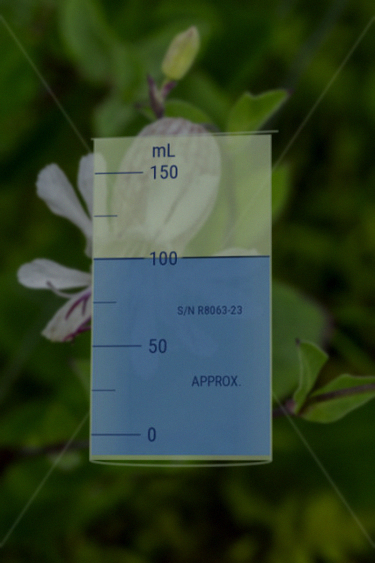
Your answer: 100,mL
